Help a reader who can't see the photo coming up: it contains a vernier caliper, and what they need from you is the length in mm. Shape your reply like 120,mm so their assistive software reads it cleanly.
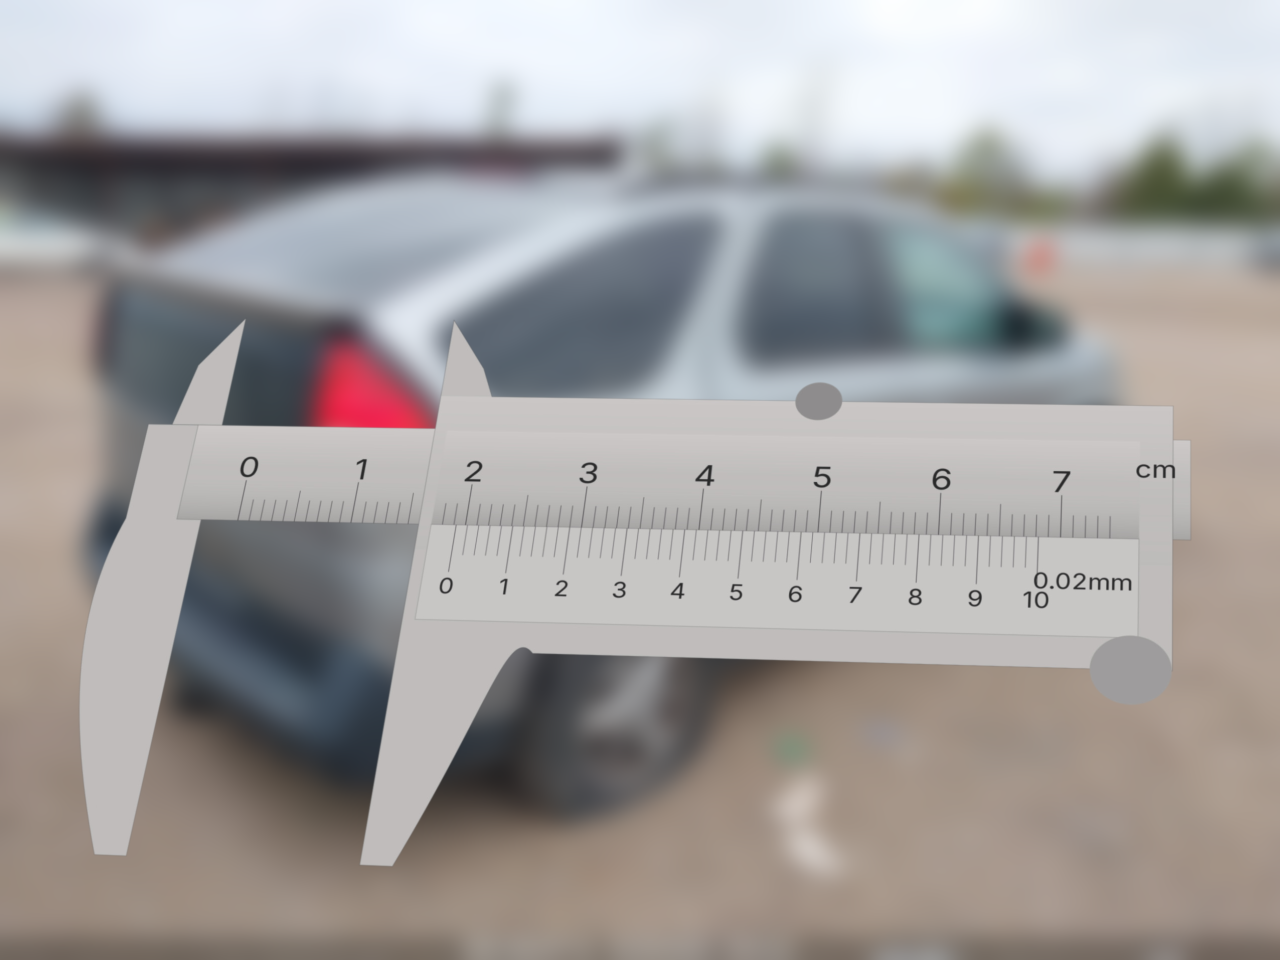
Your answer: 19.2,mm
